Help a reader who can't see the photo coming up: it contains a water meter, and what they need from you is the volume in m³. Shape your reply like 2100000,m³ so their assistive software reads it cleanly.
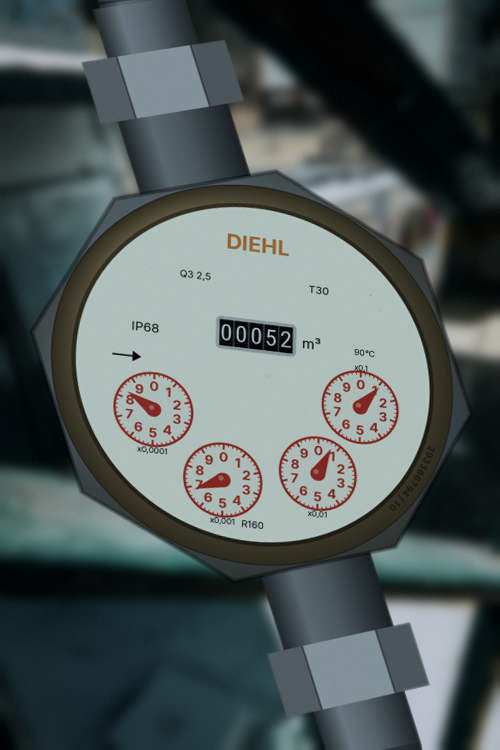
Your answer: 52.1068,m³
